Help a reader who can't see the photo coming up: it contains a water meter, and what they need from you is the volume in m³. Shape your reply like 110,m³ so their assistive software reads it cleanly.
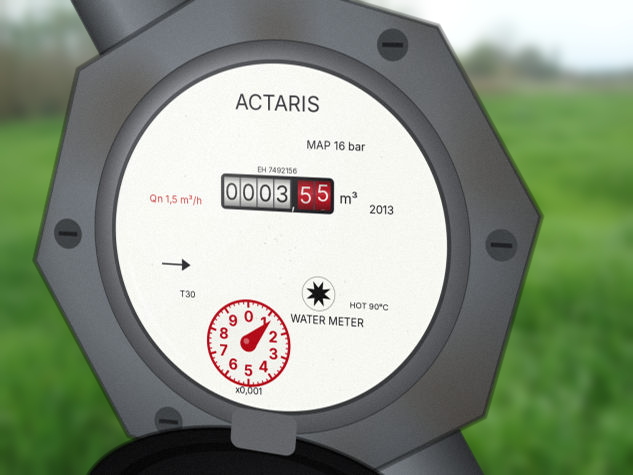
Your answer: 3.551,m³
